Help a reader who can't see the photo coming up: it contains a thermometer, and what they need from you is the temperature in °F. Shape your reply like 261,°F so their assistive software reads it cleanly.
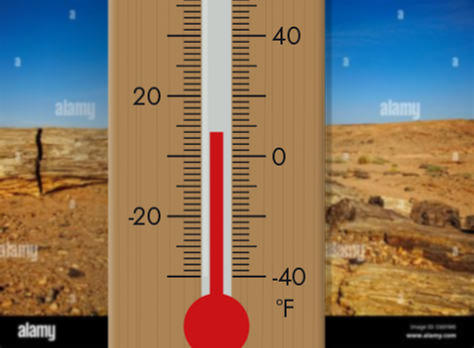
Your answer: 8,°F
